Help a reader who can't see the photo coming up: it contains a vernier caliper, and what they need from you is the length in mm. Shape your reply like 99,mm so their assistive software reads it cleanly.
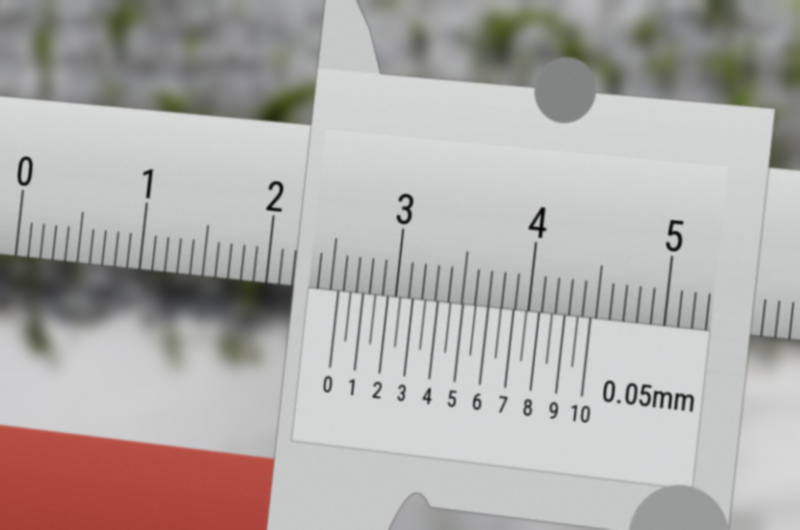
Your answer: 25.6,mm
